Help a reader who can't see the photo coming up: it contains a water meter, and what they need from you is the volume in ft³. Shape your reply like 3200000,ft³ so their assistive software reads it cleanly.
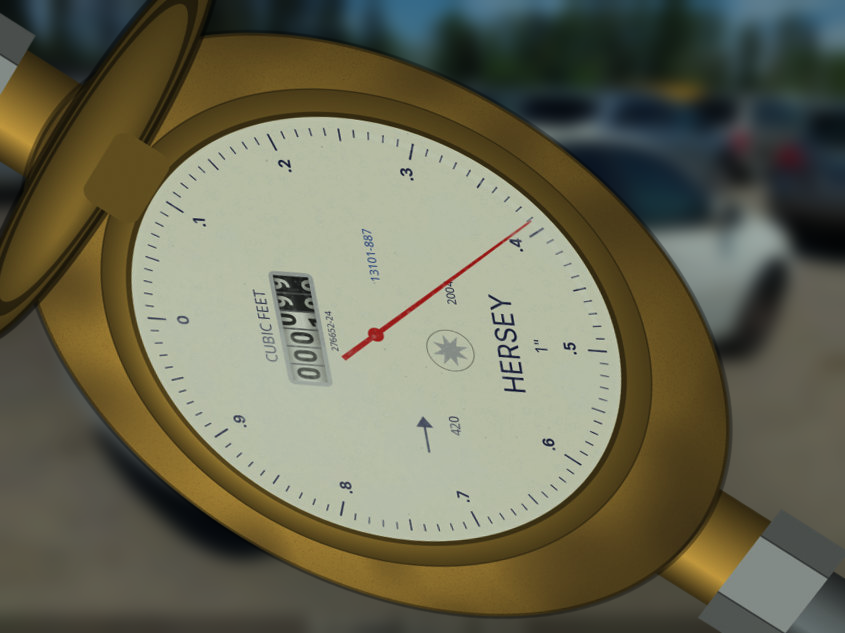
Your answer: 99.39,ft³
